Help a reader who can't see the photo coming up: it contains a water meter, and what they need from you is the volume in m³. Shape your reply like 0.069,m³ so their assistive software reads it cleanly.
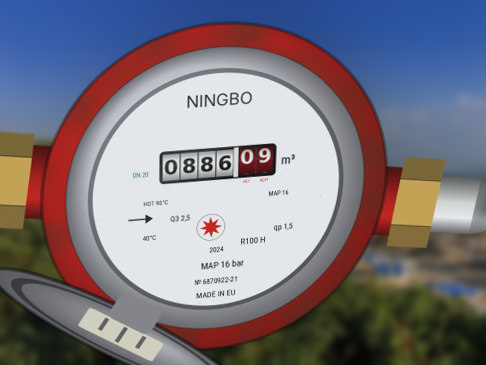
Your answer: 886.09,m³
